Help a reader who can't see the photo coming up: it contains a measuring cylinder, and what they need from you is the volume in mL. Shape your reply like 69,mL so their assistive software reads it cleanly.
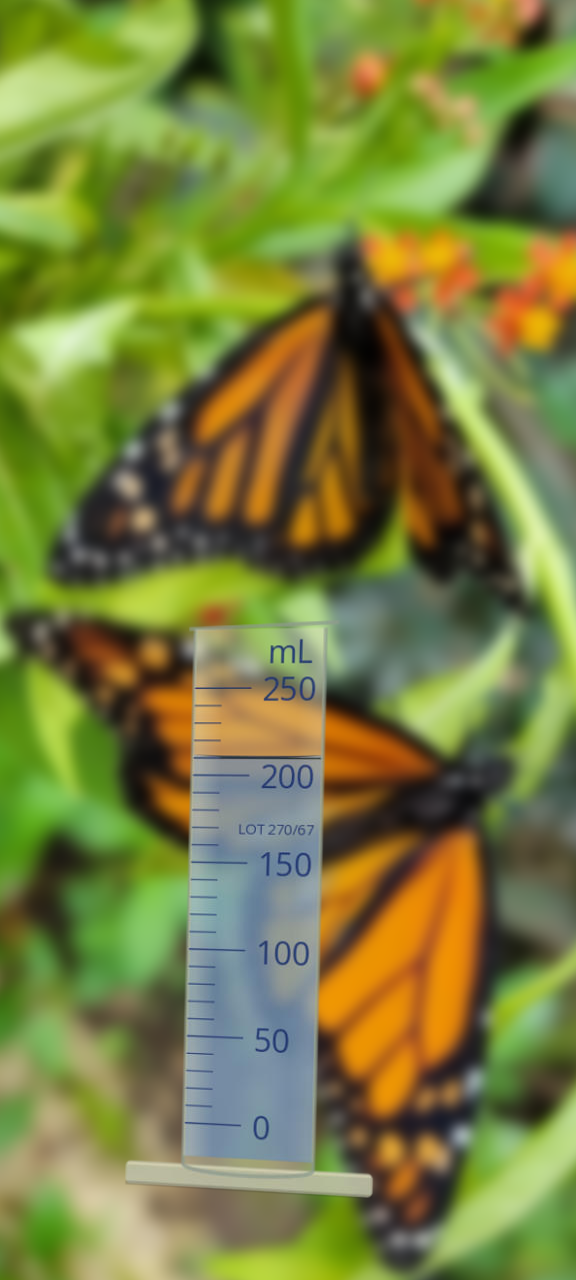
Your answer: 210,mL
